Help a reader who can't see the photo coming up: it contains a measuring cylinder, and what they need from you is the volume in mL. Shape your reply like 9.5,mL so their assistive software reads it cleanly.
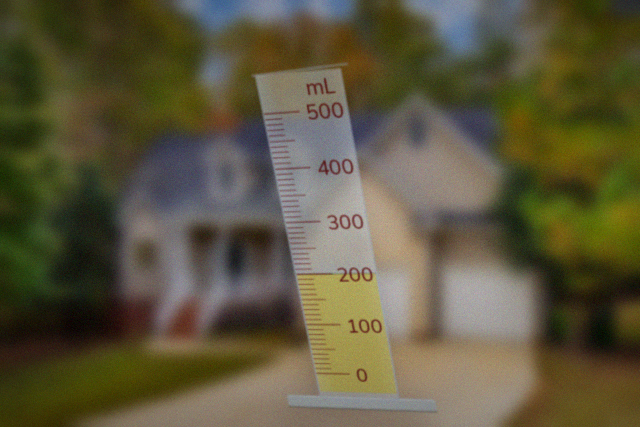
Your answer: 200,mL
